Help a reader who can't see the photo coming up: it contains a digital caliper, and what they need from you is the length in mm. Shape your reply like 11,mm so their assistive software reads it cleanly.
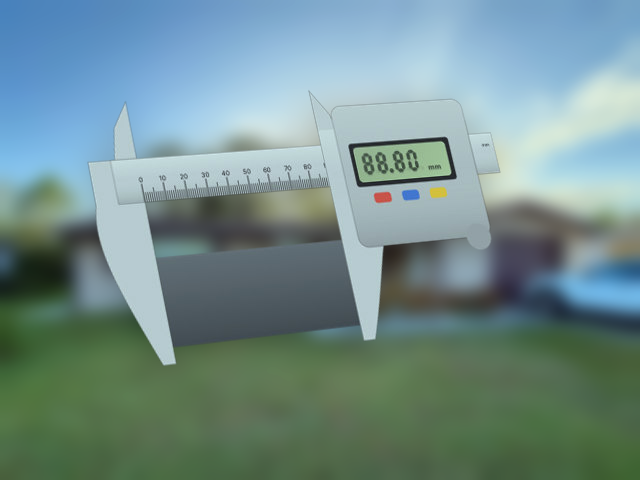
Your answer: 88.80,mm
